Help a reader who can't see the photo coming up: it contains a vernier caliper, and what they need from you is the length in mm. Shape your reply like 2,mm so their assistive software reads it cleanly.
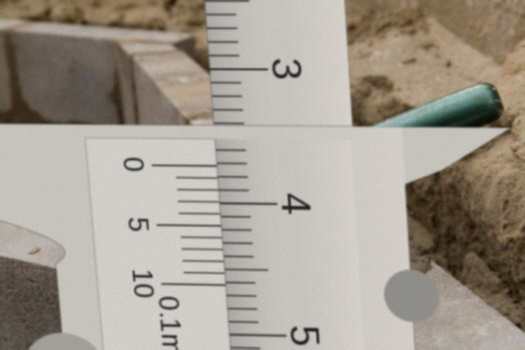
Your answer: 37.2,mm
